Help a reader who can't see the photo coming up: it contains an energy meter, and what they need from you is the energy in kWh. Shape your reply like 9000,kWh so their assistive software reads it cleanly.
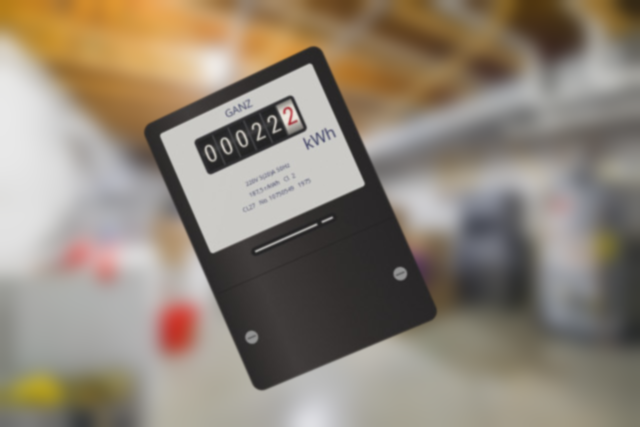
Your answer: 22.2,kWh
